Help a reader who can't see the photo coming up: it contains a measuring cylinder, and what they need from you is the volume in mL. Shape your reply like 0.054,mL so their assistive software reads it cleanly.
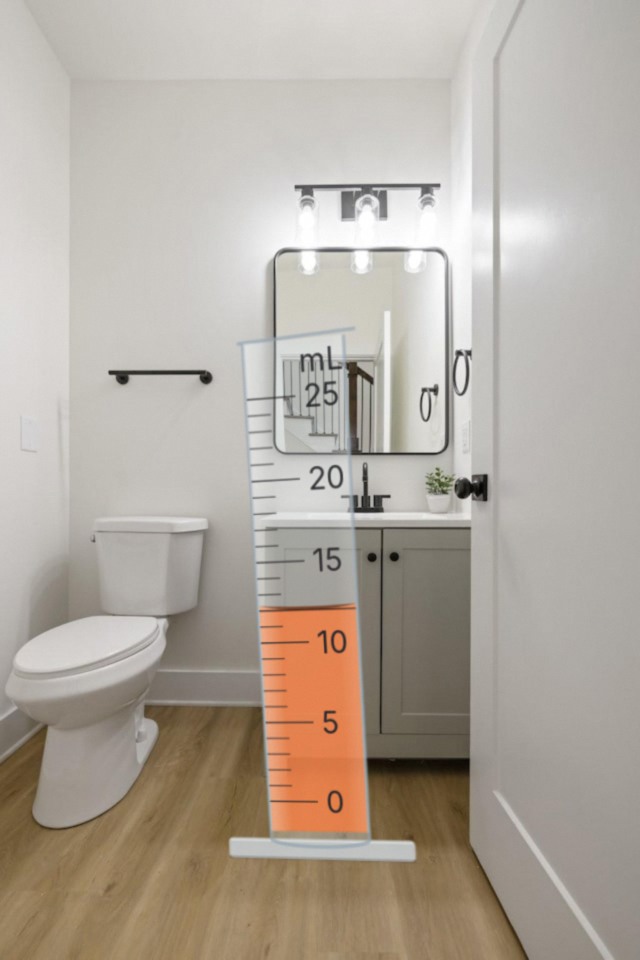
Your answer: 12,mL
